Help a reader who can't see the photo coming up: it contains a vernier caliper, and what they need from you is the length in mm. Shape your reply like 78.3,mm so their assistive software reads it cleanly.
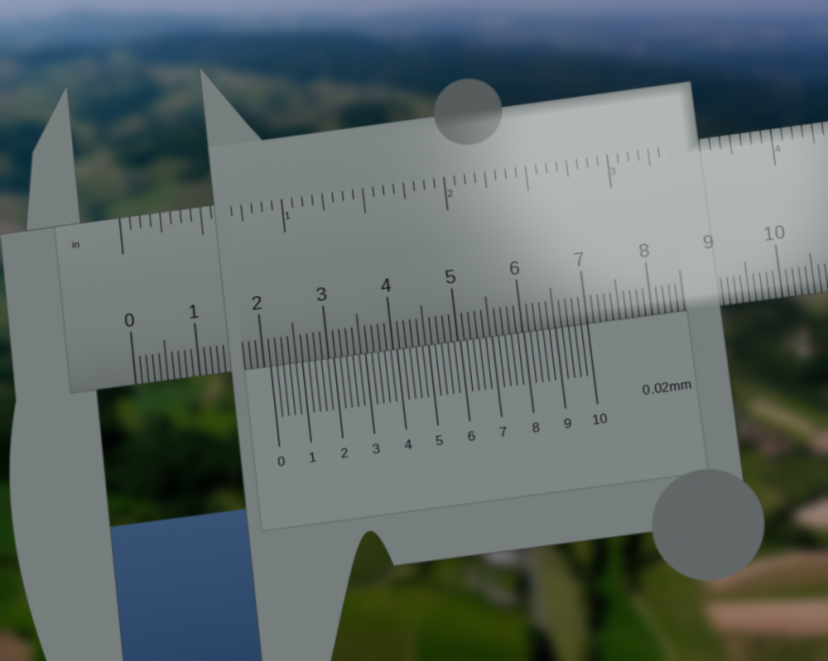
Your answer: 21.0,mm
